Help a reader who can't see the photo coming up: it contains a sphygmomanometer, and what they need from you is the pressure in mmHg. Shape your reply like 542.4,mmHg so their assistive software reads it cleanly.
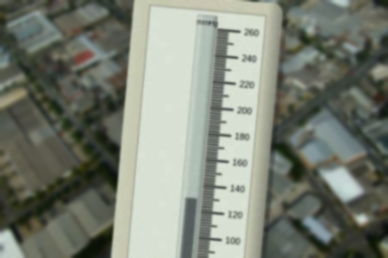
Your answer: 130,mmHg
